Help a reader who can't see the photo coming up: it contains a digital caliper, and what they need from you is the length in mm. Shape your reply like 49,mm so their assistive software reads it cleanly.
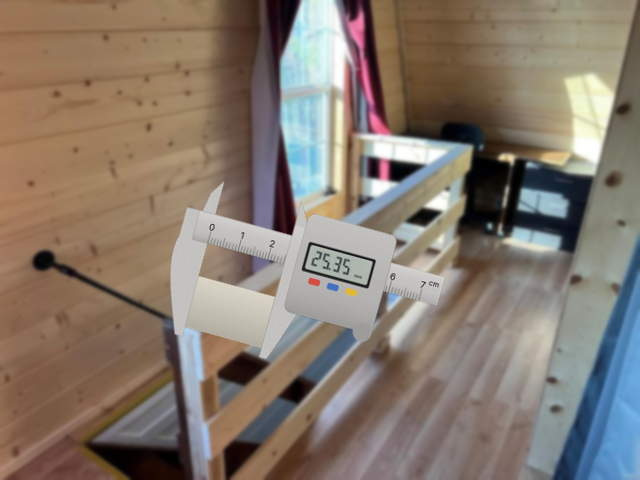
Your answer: 25.35,mm
